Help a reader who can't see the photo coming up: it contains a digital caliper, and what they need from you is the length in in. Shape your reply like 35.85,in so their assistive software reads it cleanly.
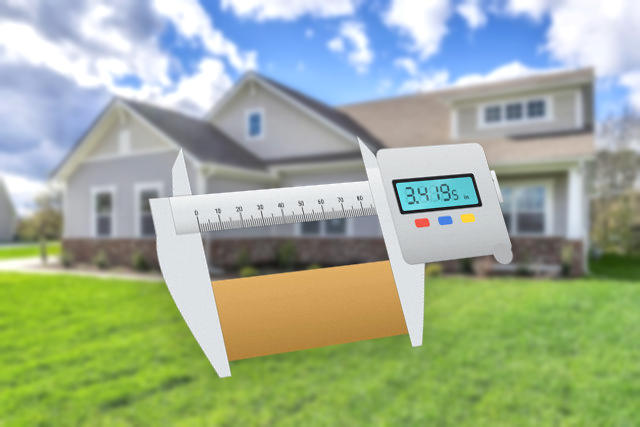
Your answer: 3.4195,in
